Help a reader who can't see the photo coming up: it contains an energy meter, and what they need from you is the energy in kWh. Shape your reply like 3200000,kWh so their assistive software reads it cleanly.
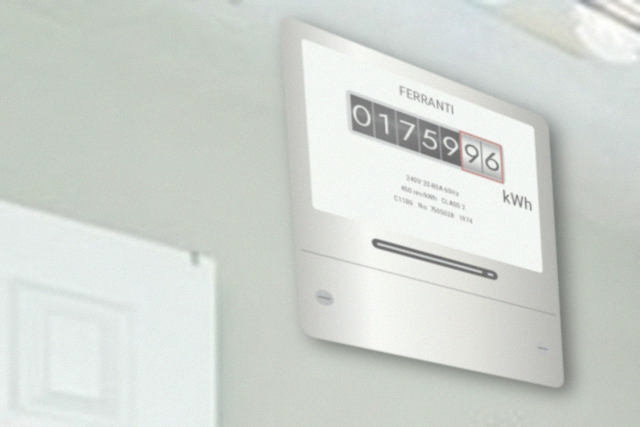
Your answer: 1759.96,kWh
